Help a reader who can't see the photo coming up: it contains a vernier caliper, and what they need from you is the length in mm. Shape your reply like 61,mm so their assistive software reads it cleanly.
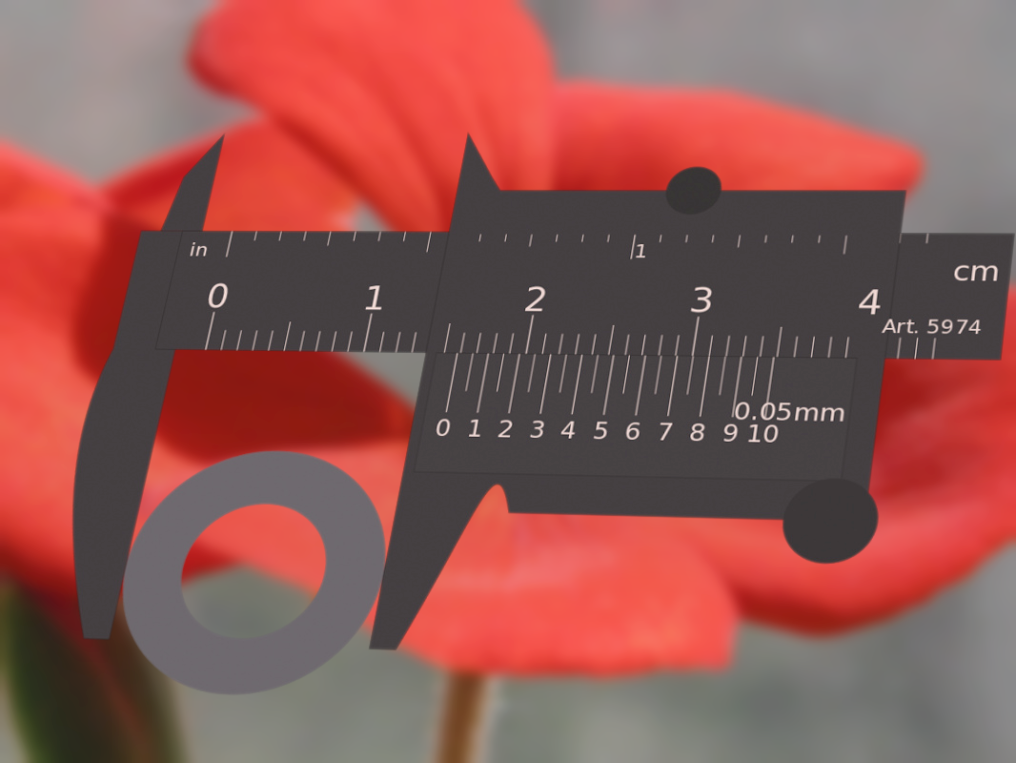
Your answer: 15.8,mm
